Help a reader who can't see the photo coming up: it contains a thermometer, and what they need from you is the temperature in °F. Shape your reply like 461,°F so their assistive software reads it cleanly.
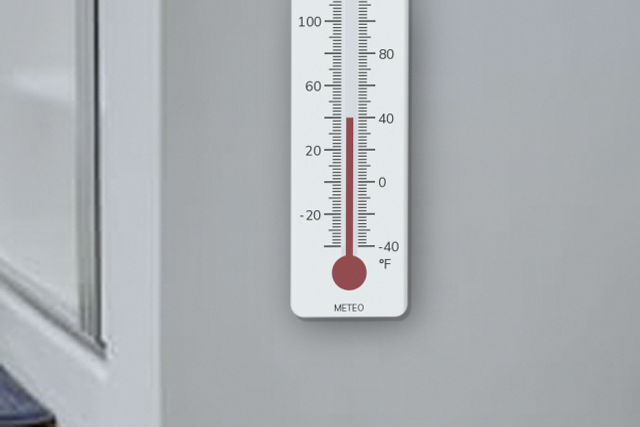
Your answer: 40,°F
